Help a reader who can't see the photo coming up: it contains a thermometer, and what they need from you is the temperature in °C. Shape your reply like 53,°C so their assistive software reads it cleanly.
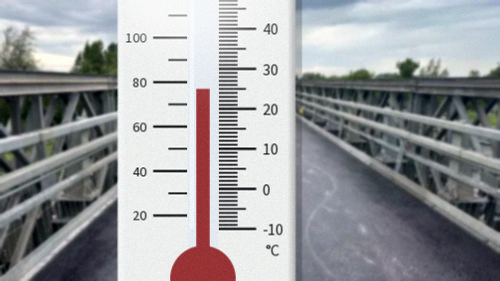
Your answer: 25,°C
